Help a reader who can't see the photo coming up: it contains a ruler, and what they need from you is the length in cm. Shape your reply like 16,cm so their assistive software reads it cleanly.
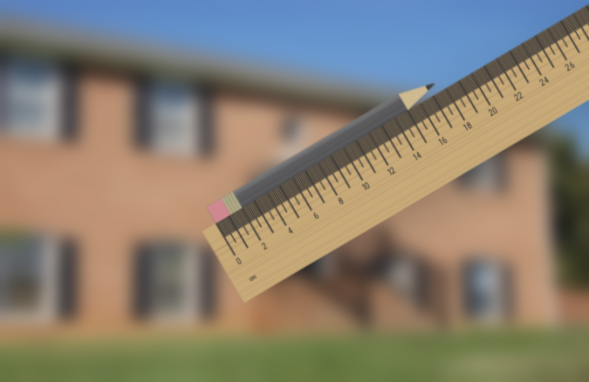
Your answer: 17.5,cm
